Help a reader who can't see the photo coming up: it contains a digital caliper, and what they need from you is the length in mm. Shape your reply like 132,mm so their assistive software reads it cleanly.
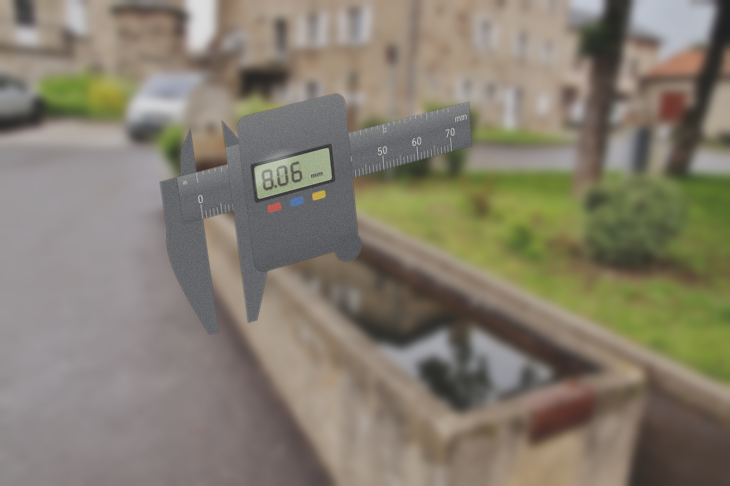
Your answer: 8.06,mm
